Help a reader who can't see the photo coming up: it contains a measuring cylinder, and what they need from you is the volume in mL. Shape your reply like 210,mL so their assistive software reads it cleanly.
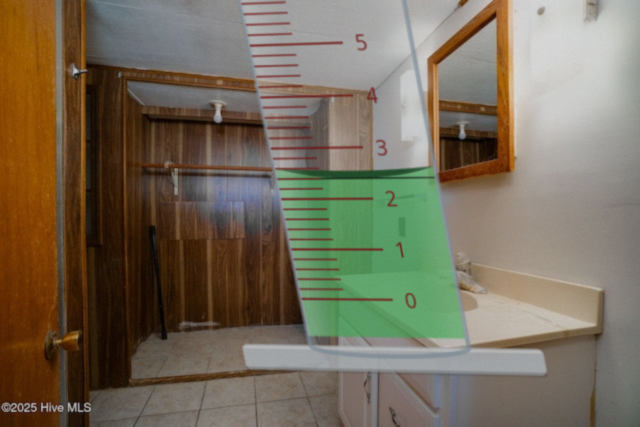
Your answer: 2.4,mL
